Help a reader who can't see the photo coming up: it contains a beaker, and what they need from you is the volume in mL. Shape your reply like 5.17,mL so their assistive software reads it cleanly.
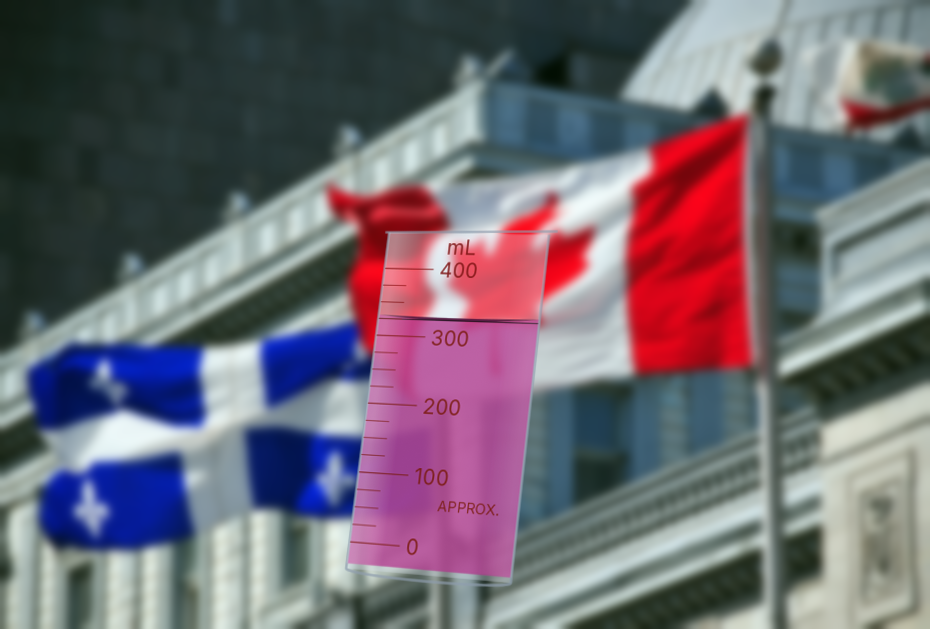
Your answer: 325,mL
